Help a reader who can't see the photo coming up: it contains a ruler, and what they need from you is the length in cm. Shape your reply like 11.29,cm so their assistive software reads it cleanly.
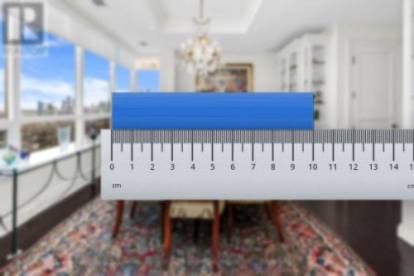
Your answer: 10,cm
